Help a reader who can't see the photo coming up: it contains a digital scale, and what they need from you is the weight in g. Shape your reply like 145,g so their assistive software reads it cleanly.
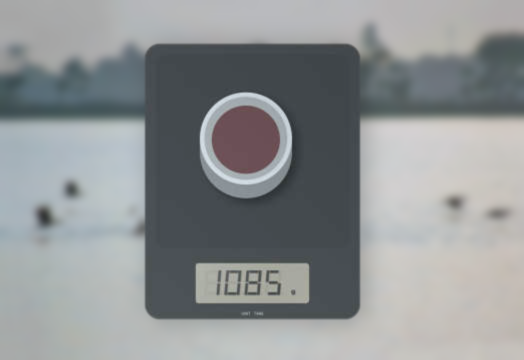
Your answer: 1085,g
